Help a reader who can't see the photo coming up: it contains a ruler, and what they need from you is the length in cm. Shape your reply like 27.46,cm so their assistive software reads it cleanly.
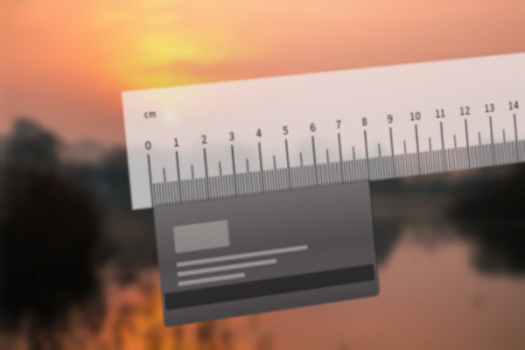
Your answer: 8,cm
